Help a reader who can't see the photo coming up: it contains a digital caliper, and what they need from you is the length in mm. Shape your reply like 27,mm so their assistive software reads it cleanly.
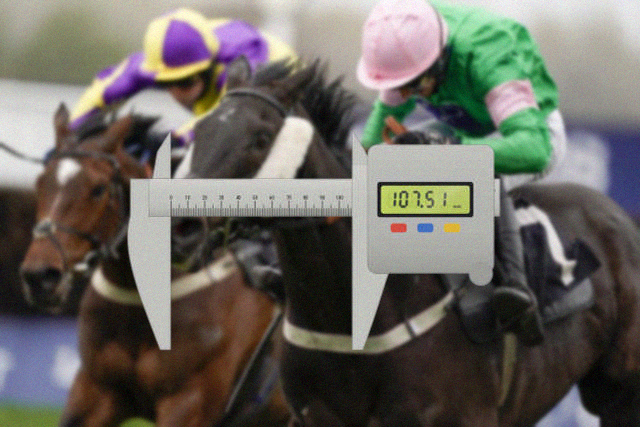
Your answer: 107.51,mm
